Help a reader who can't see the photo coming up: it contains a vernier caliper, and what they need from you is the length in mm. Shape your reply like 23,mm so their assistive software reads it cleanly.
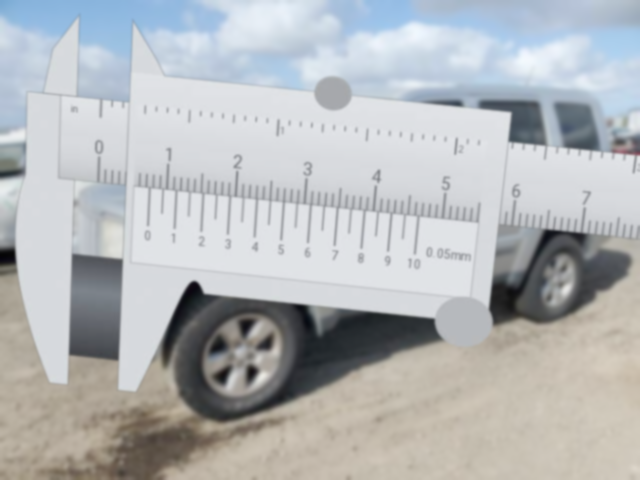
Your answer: 7.5,mm
